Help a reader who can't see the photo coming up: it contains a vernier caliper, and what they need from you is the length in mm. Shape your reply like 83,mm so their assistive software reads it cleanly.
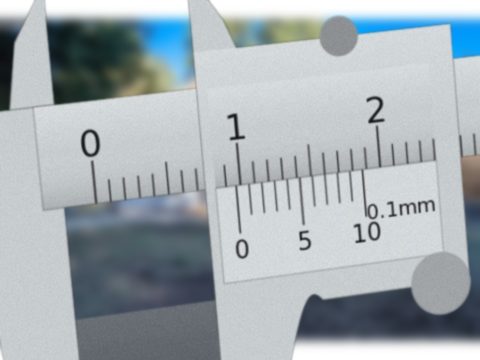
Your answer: 9.7,mm
